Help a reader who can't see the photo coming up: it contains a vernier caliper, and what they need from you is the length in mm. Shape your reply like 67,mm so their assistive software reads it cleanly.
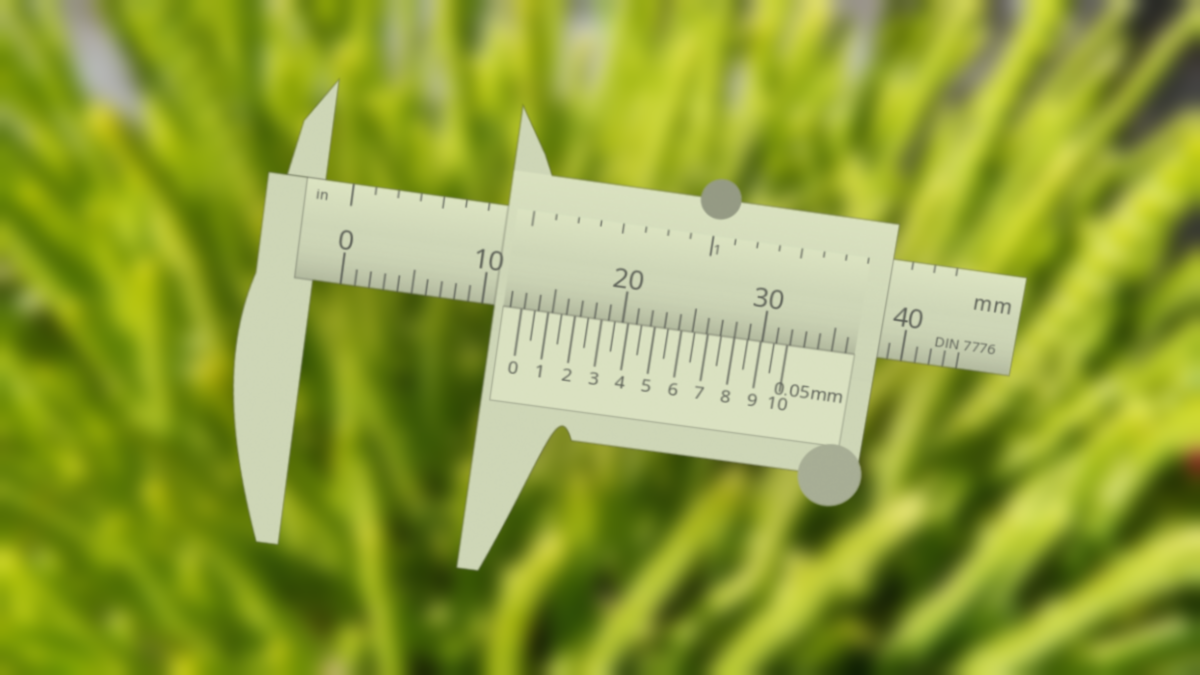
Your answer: 12.8,mm
